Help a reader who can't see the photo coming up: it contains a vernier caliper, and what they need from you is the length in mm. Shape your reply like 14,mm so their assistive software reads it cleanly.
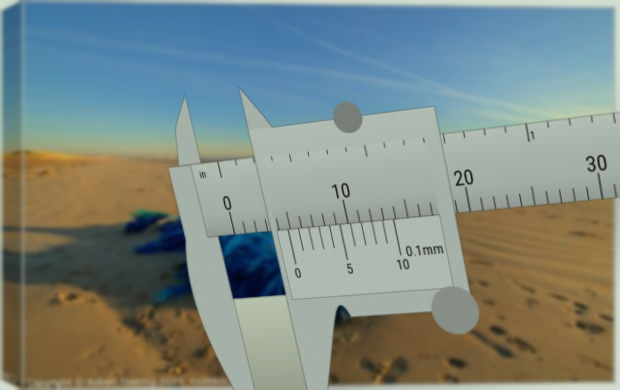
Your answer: 4.8,mm
